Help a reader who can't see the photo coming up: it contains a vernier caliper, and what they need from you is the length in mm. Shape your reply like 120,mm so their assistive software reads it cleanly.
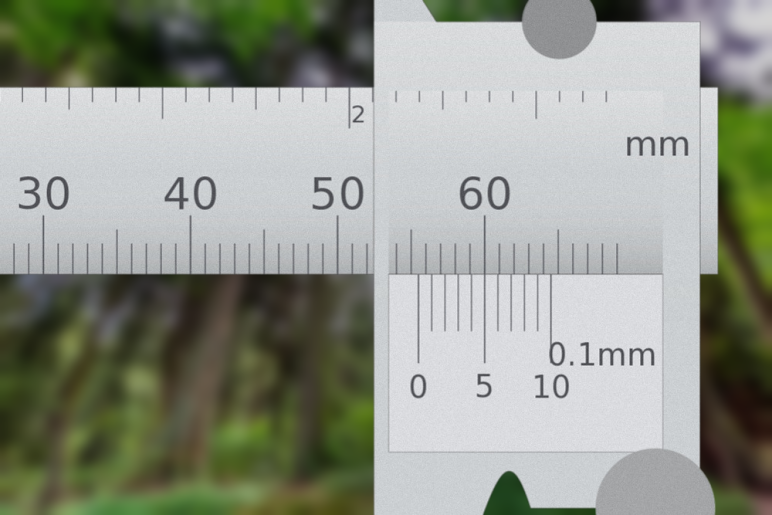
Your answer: 55.5,mm
